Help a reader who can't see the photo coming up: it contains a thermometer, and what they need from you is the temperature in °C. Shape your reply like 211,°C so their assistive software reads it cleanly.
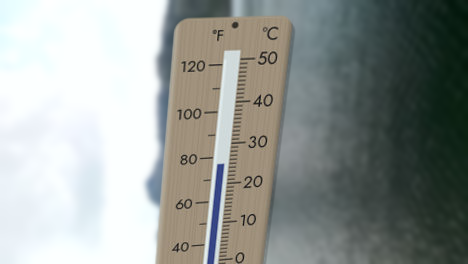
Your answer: 25,°C
